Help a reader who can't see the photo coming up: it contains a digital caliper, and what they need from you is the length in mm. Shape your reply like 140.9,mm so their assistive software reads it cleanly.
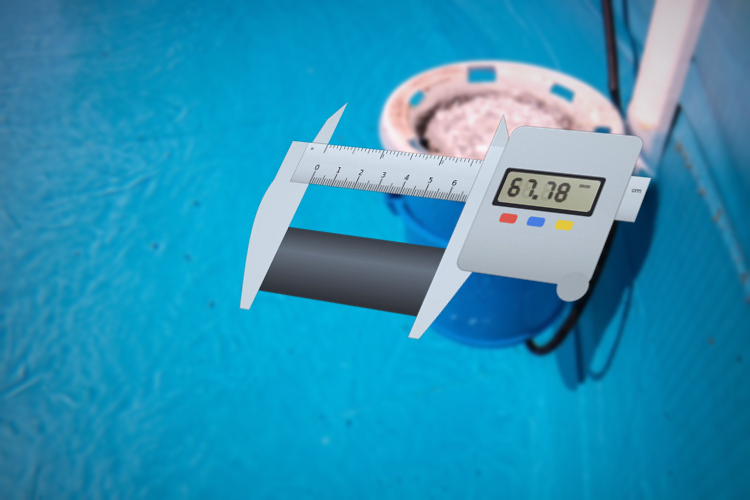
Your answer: 67.78,mm
